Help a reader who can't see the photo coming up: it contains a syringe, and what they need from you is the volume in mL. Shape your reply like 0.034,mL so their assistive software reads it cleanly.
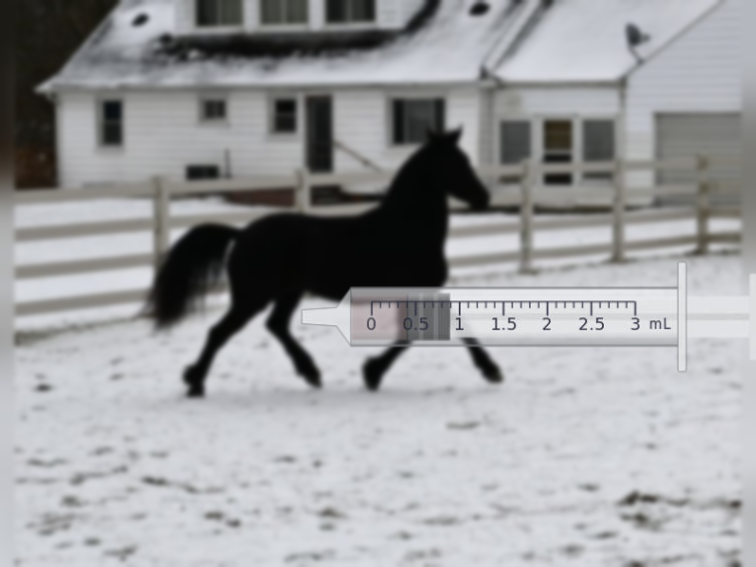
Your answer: 0.4,mL
